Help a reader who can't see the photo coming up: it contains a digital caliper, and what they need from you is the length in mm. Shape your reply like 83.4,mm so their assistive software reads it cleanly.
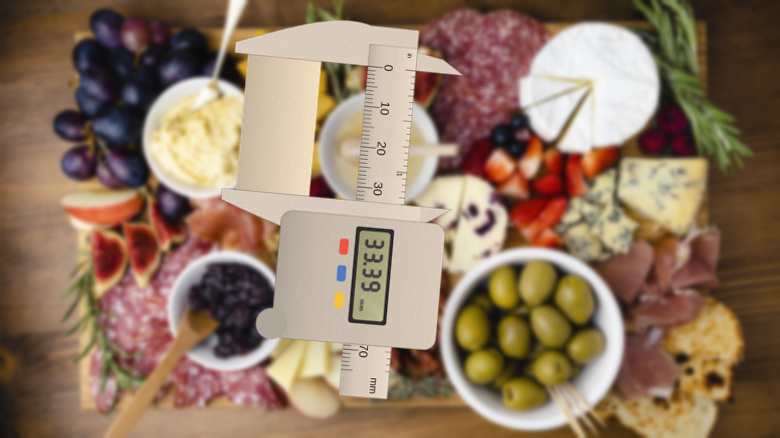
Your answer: 33.39,mm
